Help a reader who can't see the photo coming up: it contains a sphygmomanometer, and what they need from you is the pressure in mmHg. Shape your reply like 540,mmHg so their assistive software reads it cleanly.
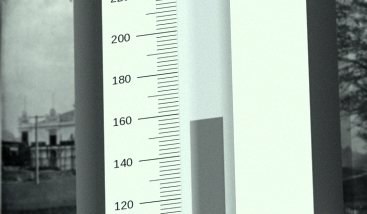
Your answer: 156,mmHg
